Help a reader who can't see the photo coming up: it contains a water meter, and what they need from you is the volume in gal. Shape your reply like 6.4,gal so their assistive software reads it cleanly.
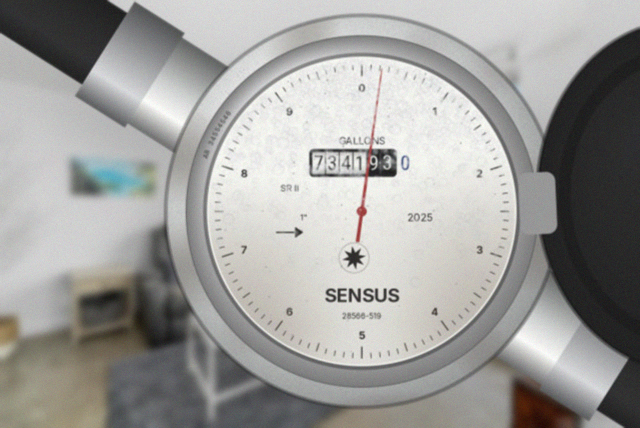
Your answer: 7341930.2,gal
